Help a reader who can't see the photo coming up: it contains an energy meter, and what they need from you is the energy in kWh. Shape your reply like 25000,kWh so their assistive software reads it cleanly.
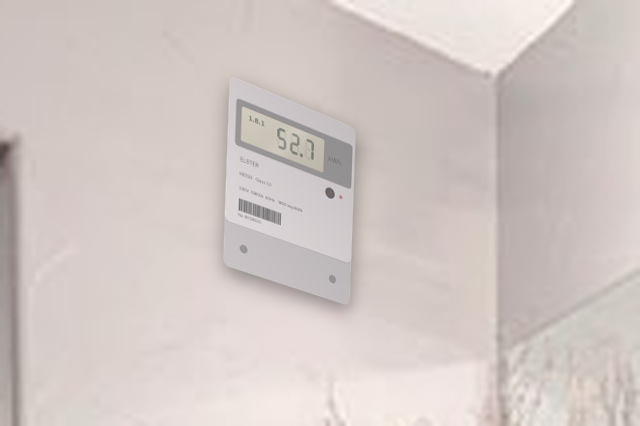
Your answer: 52.7,kWh
